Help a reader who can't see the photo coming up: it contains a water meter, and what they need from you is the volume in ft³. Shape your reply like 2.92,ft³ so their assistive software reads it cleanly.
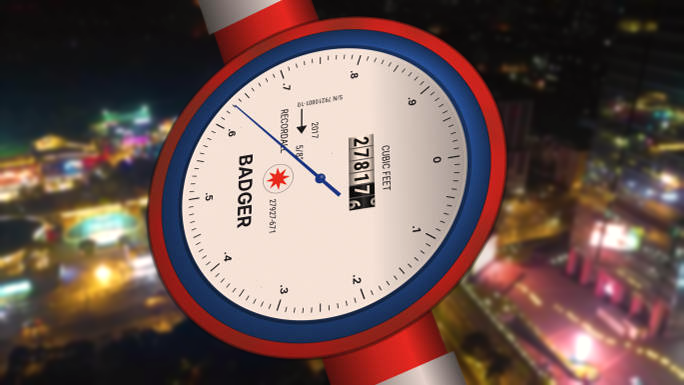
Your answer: 278175.63,ft³
